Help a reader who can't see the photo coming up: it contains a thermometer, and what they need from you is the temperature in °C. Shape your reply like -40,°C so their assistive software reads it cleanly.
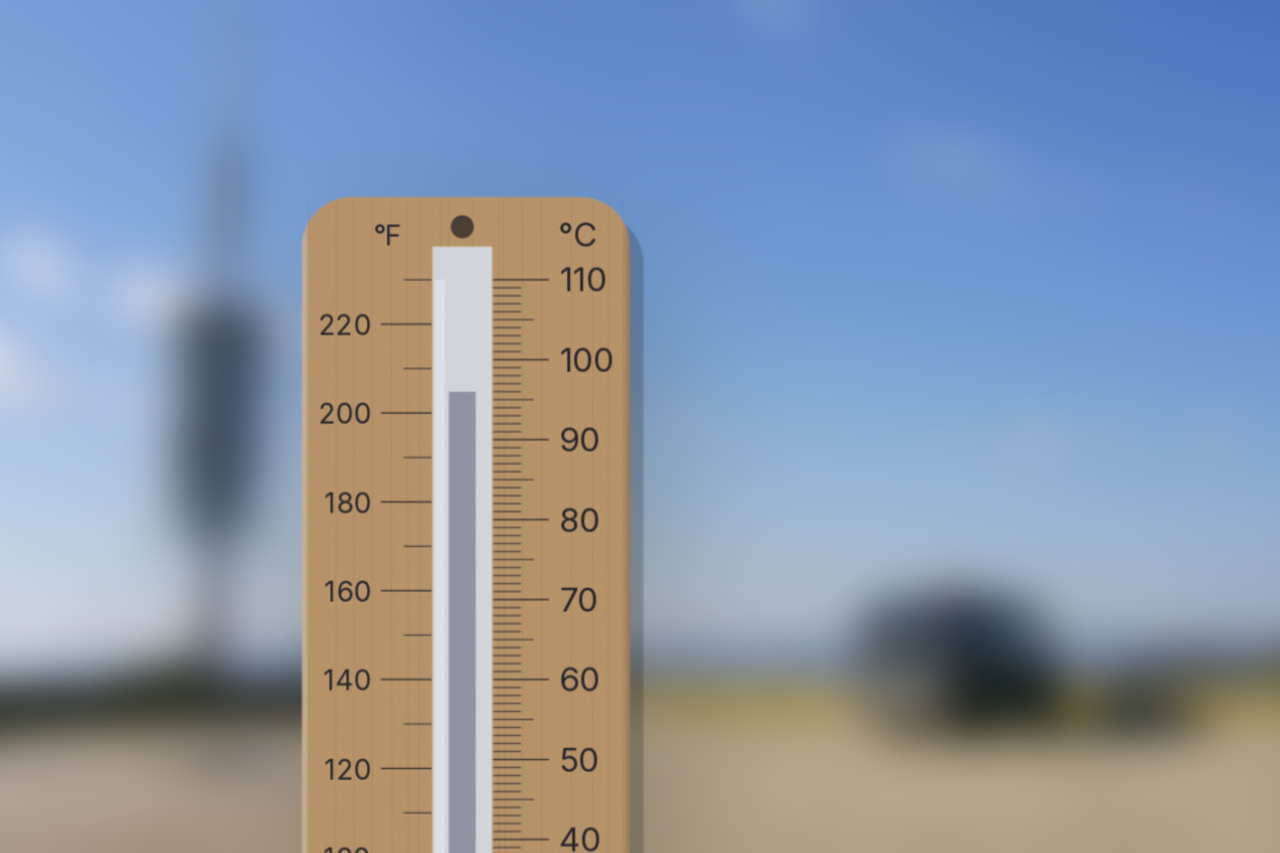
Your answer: 96,°C
